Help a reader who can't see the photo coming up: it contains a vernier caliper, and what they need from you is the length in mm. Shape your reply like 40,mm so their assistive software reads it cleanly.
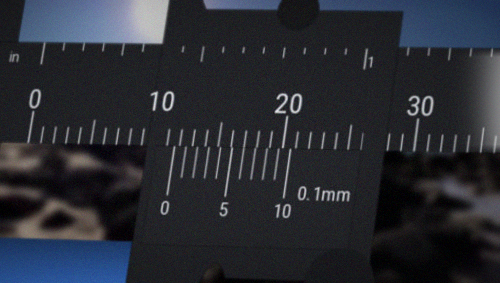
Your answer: 11.6,mm
